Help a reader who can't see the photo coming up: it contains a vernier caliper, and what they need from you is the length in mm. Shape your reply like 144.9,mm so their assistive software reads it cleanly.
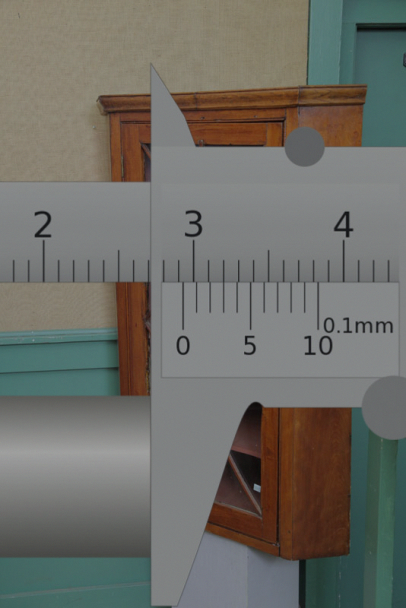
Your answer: 29.3,mm
